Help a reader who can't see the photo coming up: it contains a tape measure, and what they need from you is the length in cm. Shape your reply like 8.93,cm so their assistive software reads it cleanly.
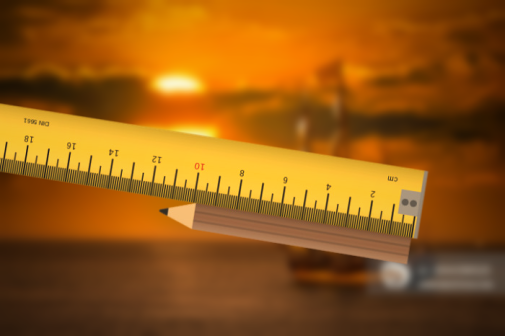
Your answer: 11.5,cm
